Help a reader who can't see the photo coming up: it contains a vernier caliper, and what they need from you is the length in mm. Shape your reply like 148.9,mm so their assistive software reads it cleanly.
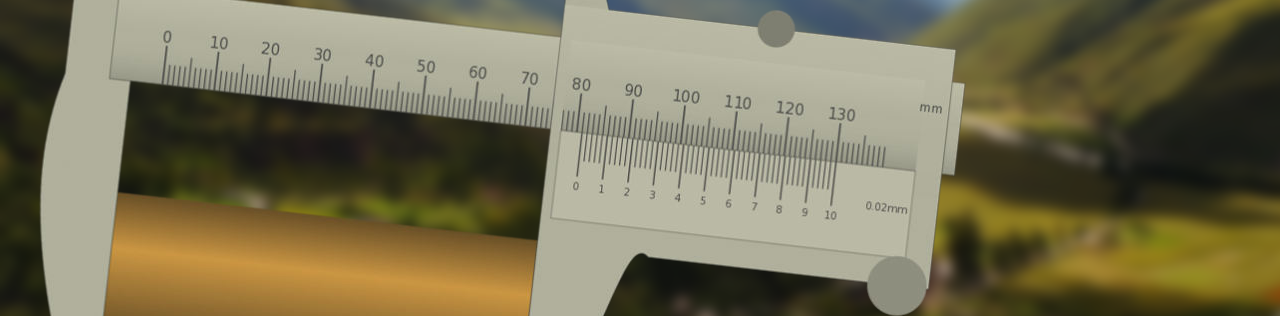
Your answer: 81.0,mm
